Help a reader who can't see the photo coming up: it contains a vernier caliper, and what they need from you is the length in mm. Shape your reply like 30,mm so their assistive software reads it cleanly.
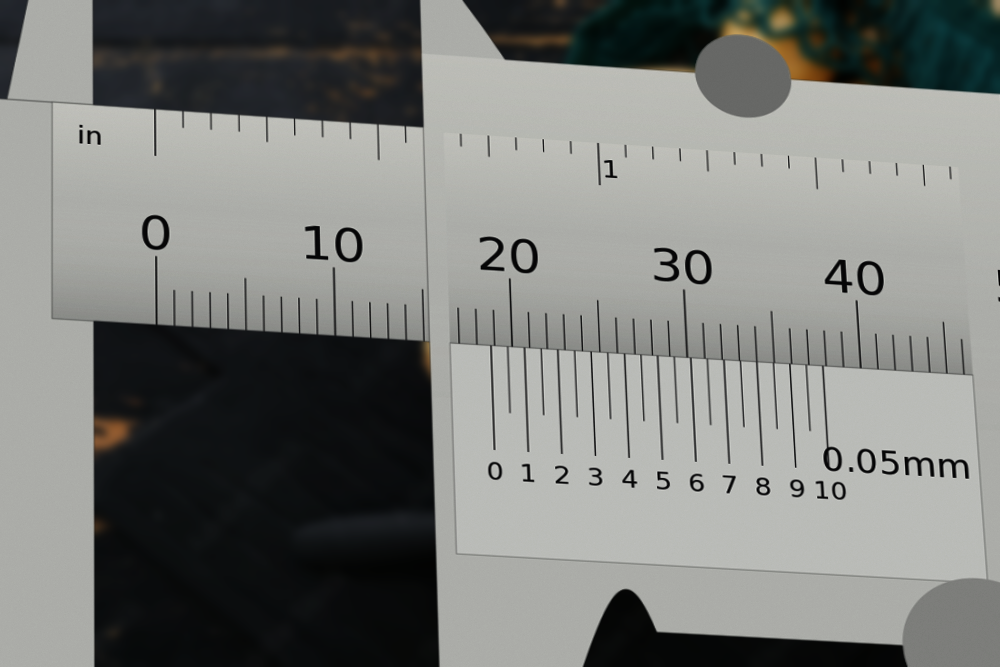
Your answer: 18.8,mm
